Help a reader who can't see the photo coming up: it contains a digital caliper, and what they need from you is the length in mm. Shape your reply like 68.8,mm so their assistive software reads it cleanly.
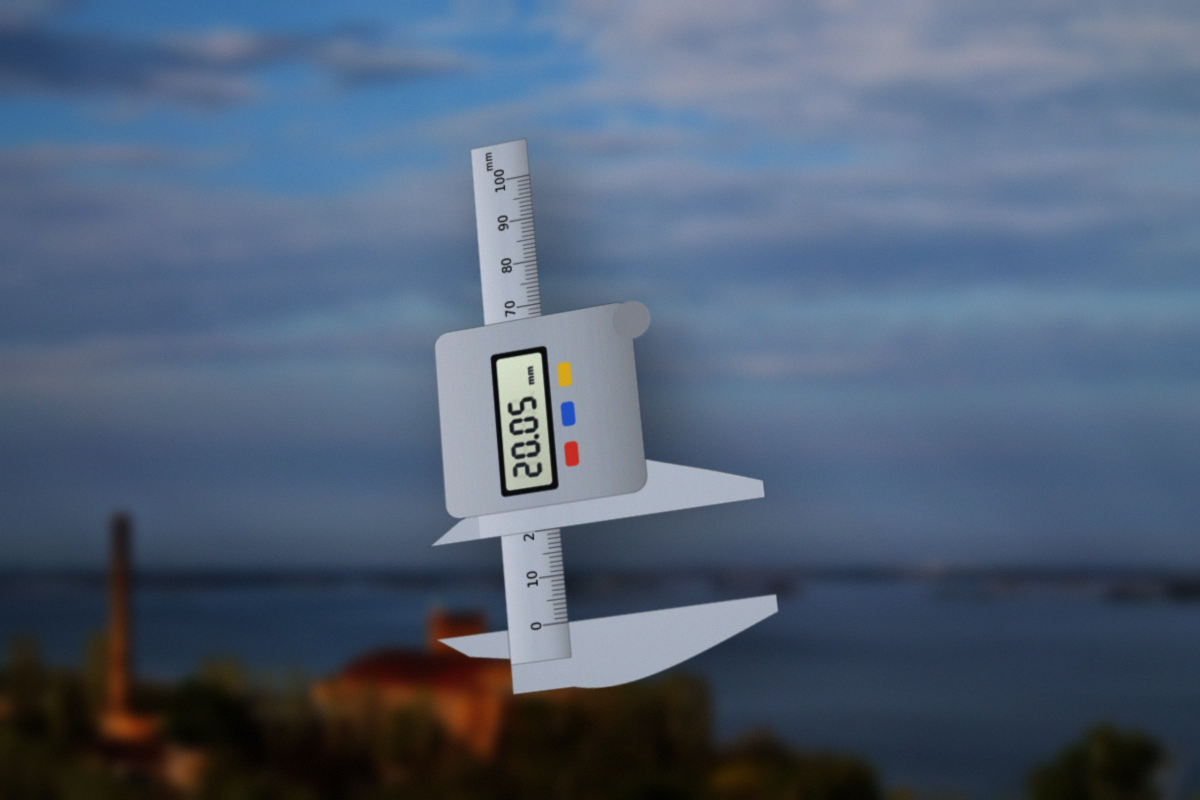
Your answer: 20.05,mm
